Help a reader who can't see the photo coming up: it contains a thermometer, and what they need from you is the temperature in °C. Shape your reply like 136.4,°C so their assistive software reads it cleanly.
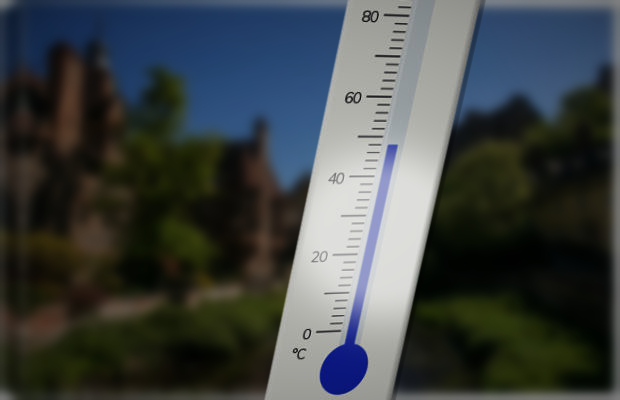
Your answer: 48,°C
